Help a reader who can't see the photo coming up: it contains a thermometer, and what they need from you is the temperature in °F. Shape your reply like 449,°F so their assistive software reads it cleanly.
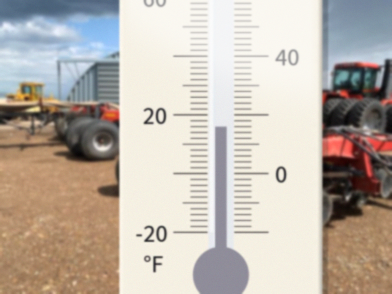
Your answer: 16,°F
